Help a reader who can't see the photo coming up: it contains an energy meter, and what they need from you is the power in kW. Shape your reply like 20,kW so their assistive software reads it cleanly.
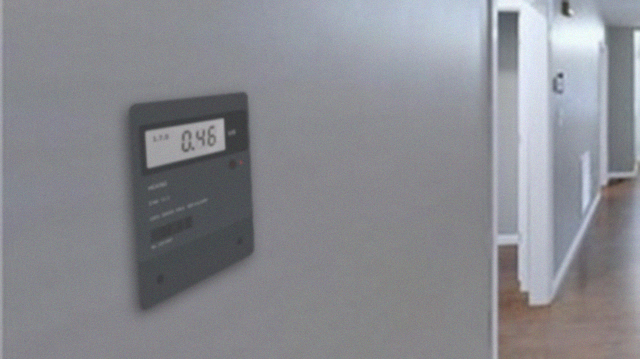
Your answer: 0.46,kW
